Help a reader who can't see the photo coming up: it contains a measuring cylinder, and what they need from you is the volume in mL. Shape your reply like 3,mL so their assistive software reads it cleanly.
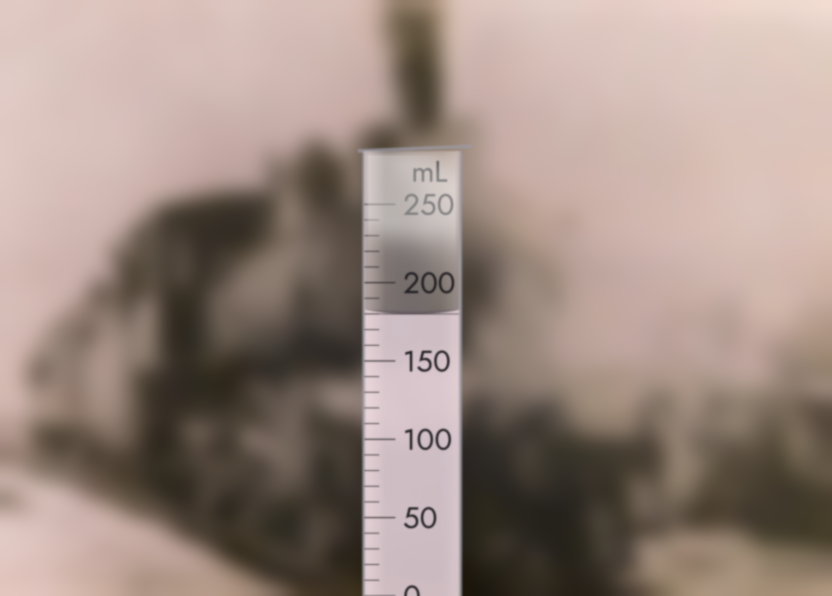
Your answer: 180,mL
